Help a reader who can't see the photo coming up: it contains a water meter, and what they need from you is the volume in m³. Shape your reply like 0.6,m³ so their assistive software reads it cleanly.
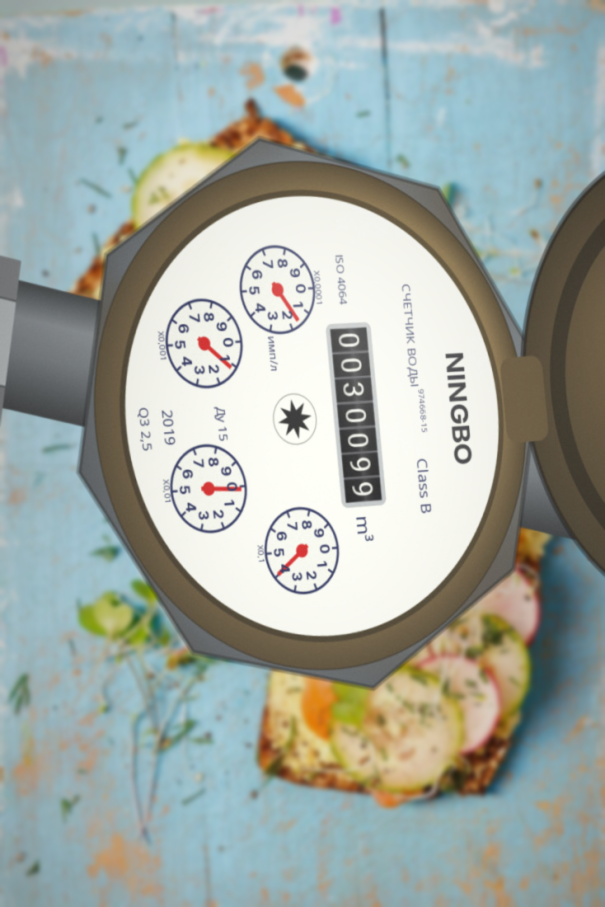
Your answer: 30099.4011,m³
